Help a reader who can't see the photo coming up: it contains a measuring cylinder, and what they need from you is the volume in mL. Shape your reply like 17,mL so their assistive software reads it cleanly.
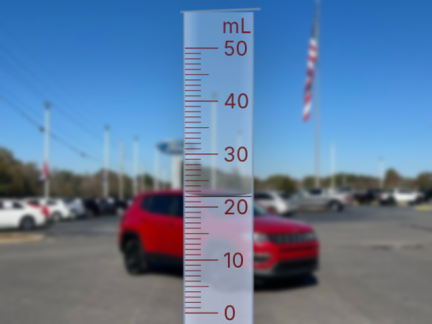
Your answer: 22,mL
